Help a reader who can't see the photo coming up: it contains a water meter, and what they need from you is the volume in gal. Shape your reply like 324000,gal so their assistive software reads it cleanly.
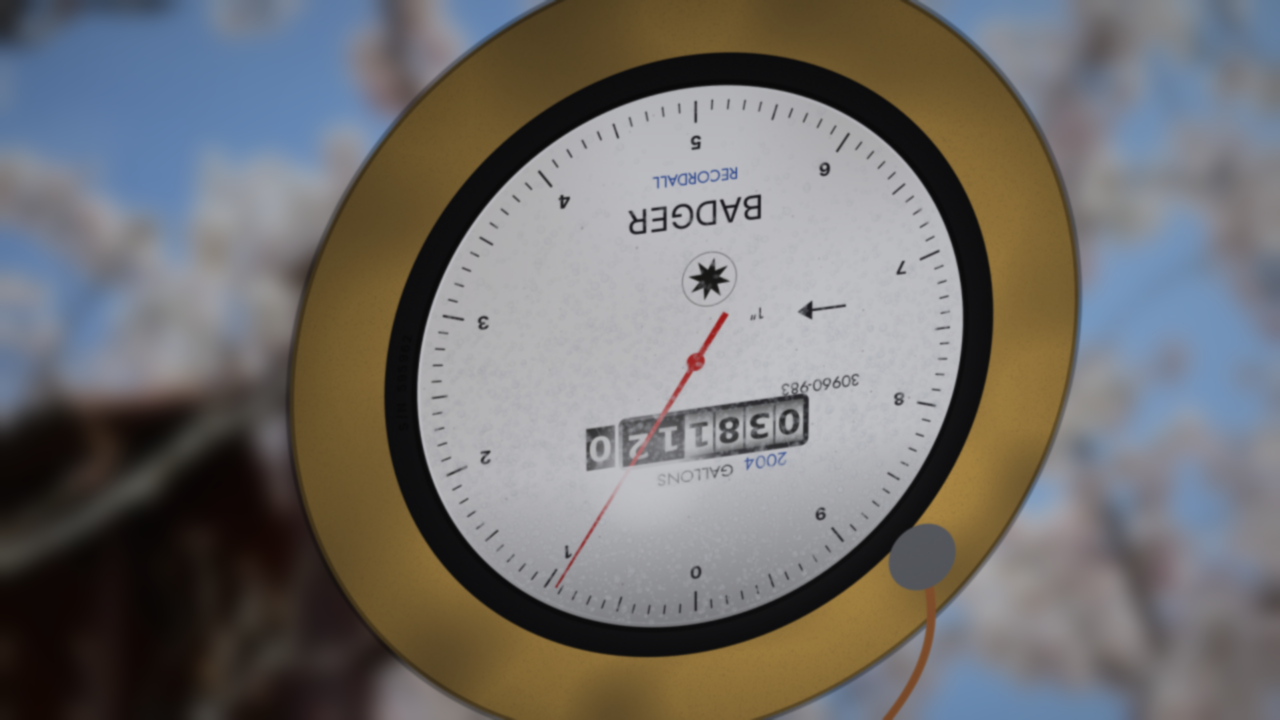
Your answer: 381120.9,gal
